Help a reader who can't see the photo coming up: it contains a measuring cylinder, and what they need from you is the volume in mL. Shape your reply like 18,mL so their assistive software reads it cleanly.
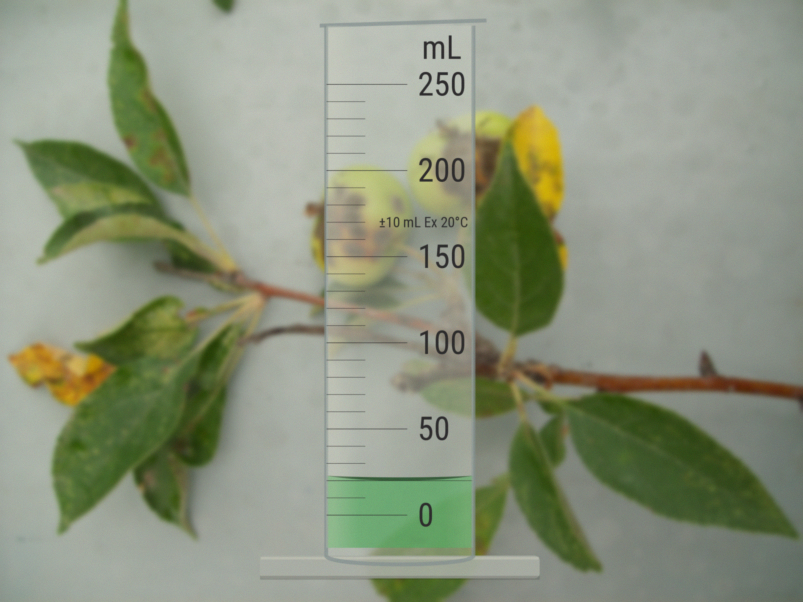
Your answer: 20,mL
